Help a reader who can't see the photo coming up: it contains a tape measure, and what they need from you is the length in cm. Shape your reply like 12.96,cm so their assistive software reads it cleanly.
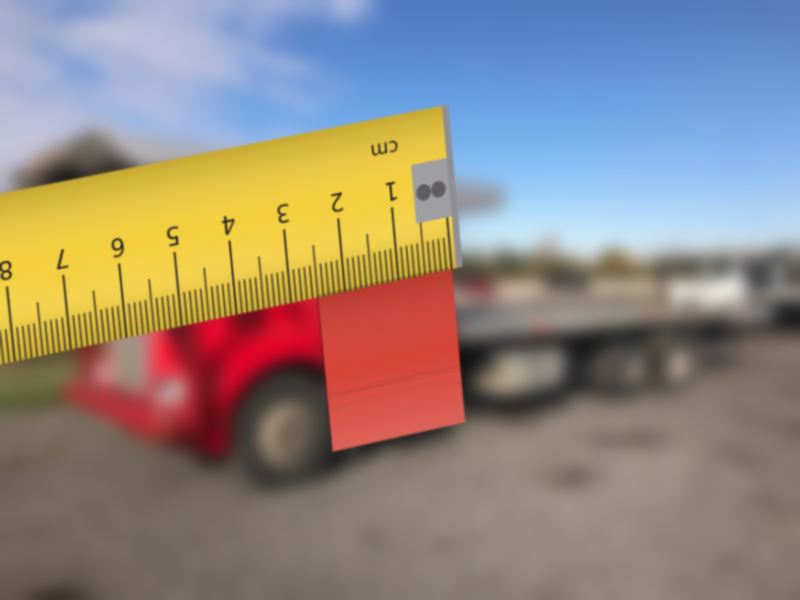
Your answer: 2.5,cm
